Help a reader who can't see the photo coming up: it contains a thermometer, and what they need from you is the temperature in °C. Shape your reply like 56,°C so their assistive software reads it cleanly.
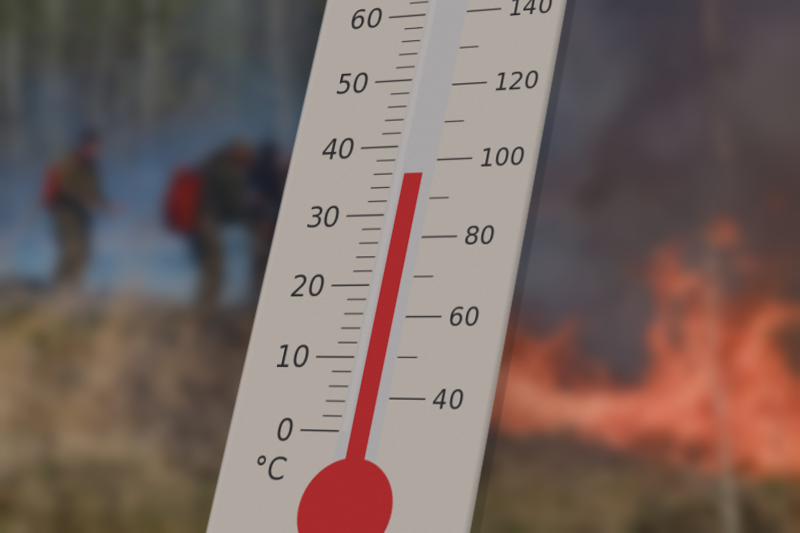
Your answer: 36,°C
